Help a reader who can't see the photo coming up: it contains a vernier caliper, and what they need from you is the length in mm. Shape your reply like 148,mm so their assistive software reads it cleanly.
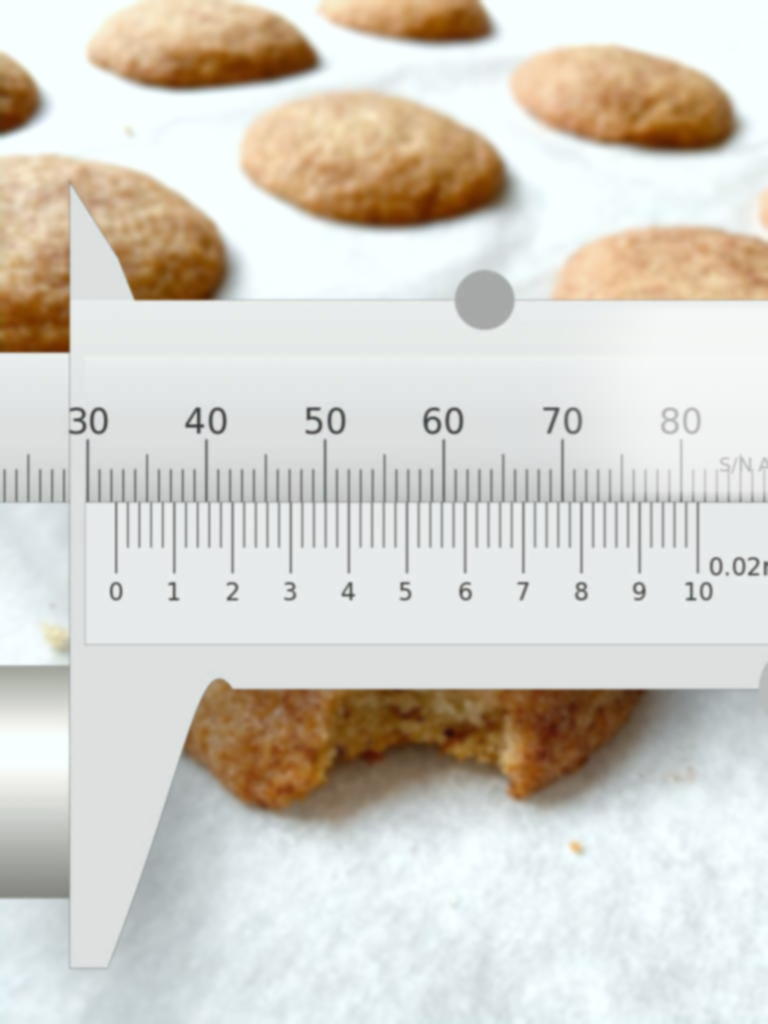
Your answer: 32.4,mm
